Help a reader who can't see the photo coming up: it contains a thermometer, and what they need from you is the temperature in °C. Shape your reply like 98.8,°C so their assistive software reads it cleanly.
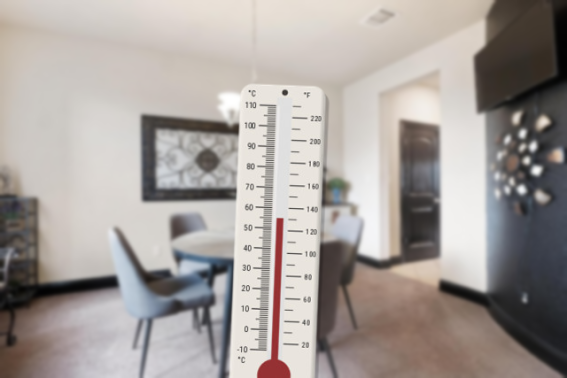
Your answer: 55,°C
